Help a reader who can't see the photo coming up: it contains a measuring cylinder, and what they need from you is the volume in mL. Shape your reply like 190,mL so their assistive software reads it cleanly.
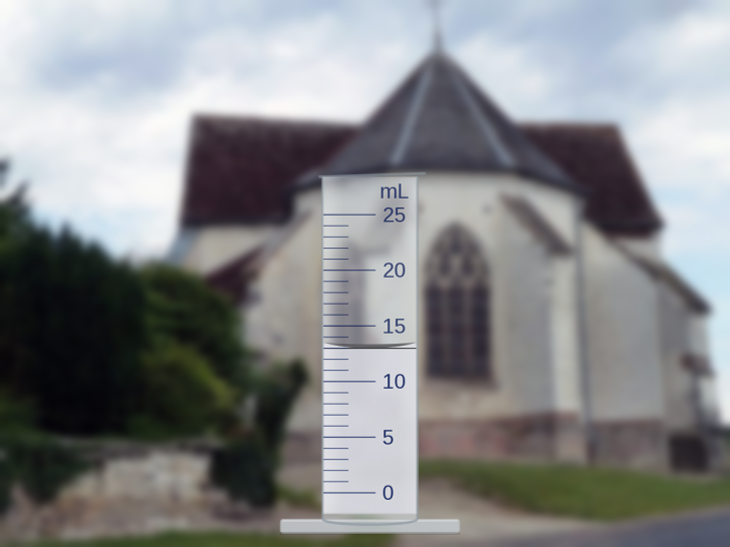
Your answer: 13,mL
